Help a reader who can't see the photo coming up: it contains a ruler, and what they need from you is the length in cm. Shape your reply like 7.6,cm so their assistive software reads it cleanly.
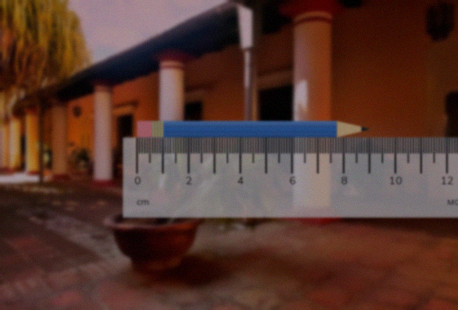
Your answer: 9,cm
